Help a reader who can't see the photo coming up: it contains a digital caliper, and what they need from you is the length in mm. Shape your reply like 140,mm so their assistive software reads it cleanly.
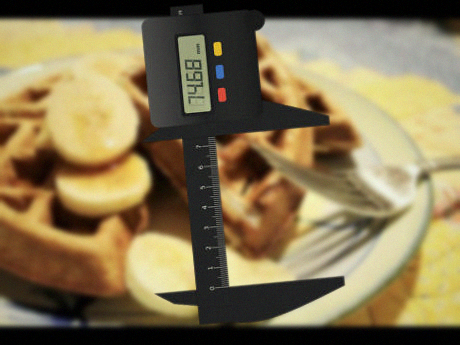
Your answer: 74.68,mm
